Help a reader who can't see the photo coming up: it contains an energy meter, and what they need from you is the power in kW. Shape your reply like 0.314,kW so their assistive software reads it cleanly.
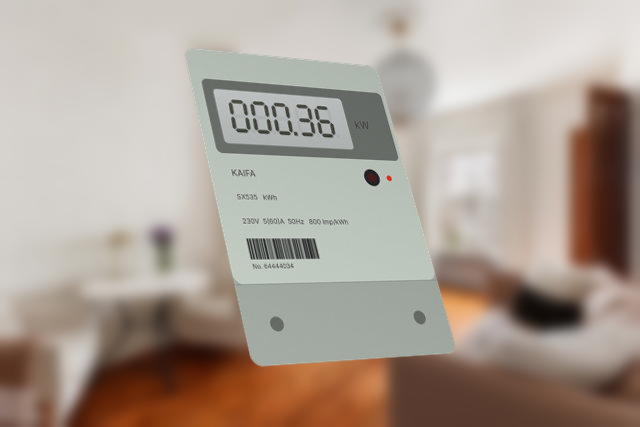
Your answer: 0.36,kW
